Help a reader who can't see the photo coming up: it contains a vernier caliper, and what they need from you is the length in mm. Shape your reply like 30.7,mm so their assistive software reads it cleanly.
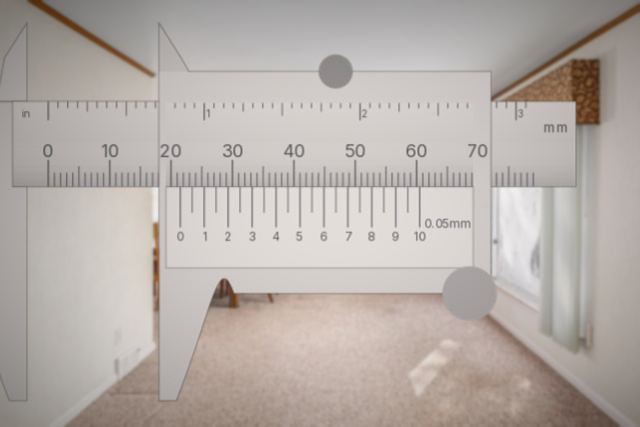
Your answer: 21.5,mm
